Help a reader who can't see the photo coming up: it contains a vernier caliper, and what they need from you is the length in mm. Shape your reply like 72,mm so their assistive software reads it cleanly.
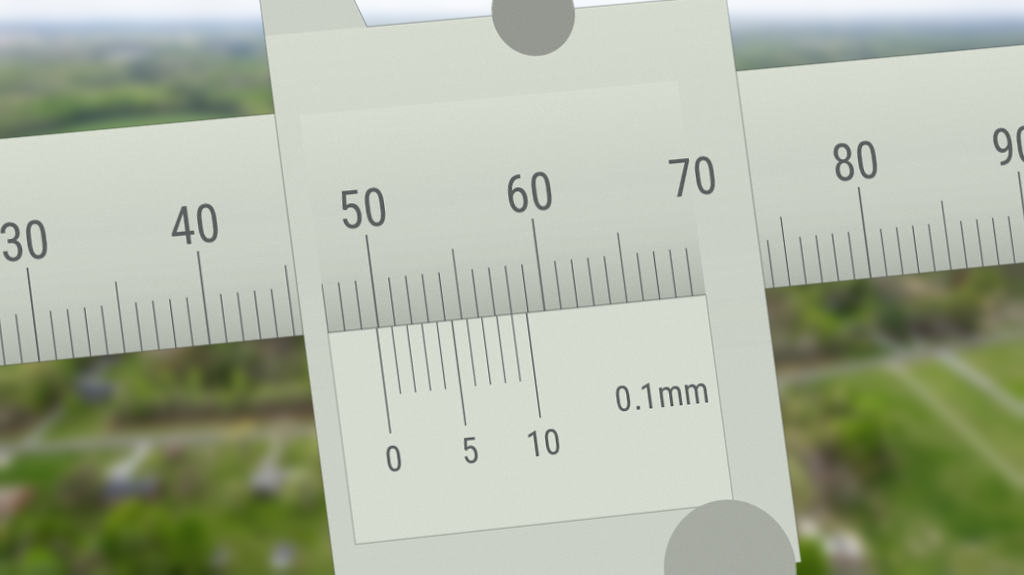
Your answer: 49.9,mm
